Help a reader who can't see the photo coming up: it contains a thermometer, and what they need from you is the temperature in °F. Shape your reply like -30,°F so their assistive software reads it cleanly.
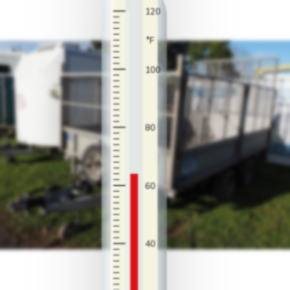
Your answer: 64,°F
